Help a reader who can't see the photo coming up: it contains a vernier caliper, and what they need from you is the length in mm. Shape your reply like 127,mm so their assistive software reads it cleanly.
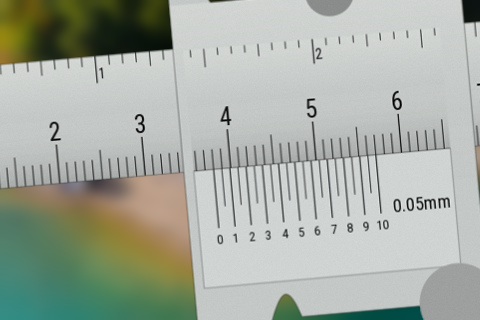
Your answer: 38.0,mm
